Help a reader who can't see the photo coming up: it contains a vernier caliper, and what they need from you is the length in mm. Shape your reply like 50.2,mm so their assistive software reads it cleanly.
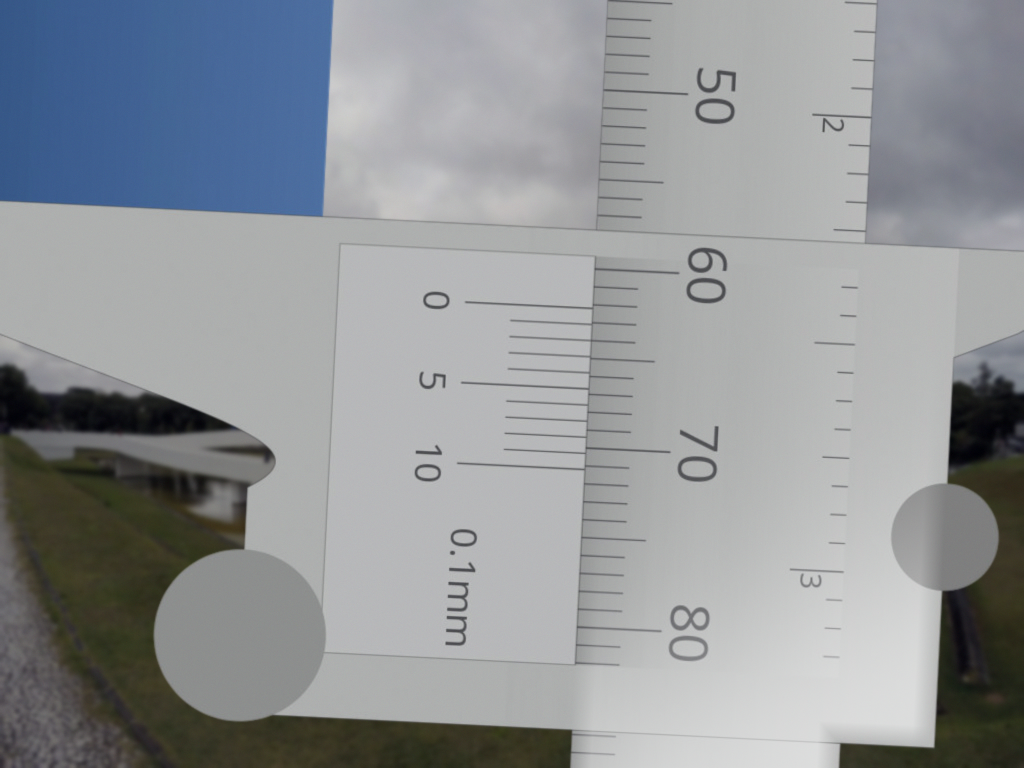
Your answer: 62.2,mm
